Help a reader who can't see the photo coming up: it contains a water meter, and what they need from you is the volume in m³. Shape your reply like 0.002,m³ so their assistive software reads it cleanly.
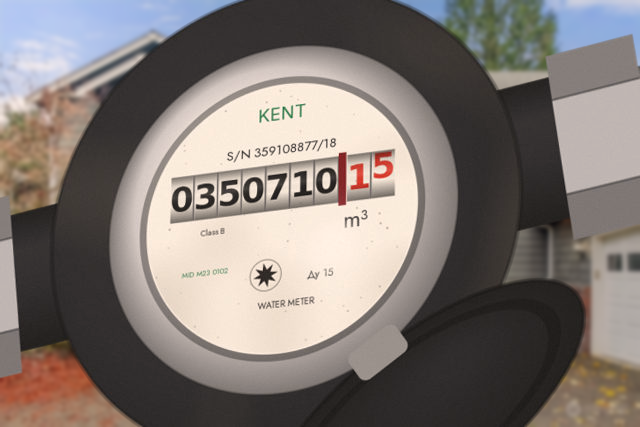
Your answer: 350710.15,m³
